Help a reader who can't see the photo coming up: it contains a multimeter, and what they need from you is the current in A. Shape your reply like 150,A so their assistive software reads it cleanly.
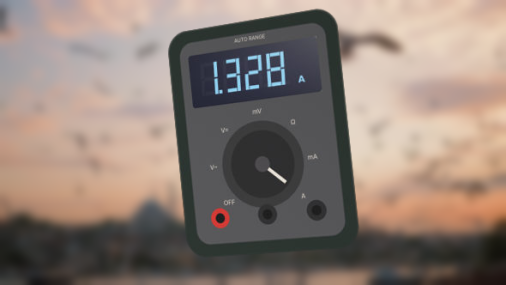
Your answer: 1.328,A
